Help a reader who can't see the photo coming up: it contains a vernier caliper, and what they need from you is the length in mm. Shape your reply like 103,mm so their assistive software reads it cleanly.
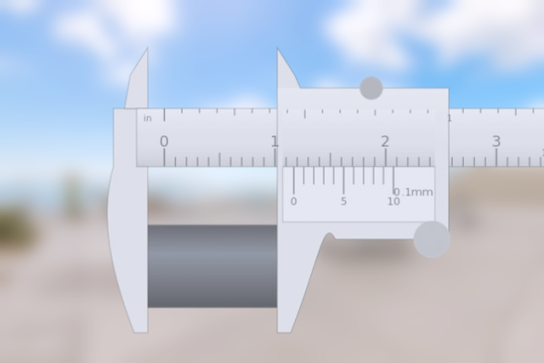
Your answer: 11.7,mm
